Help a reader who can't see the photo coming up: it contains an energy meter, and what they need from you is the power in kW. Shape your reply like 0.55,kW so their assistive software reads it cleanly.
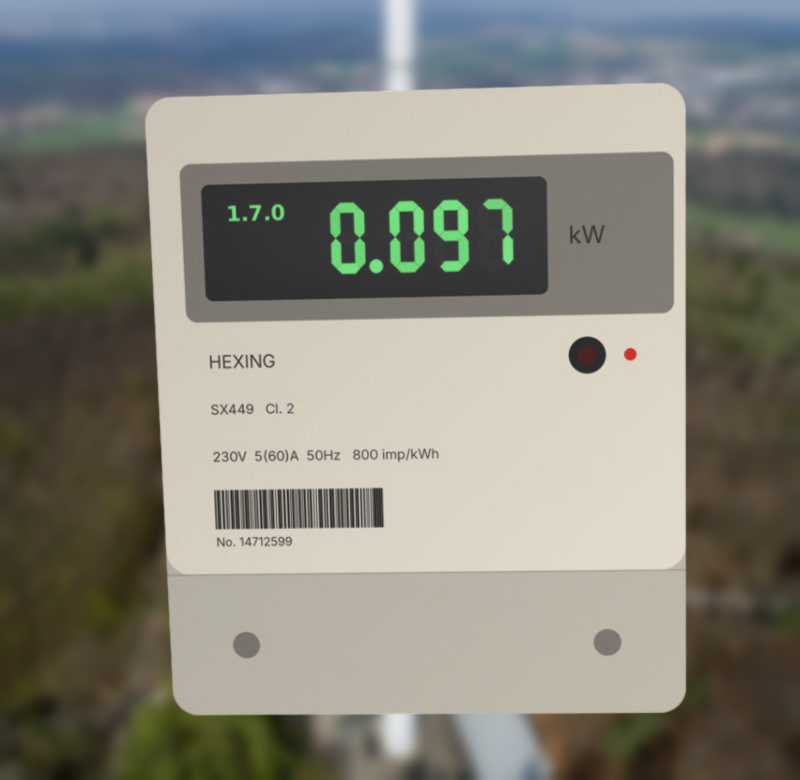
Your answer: 0.097,kW
